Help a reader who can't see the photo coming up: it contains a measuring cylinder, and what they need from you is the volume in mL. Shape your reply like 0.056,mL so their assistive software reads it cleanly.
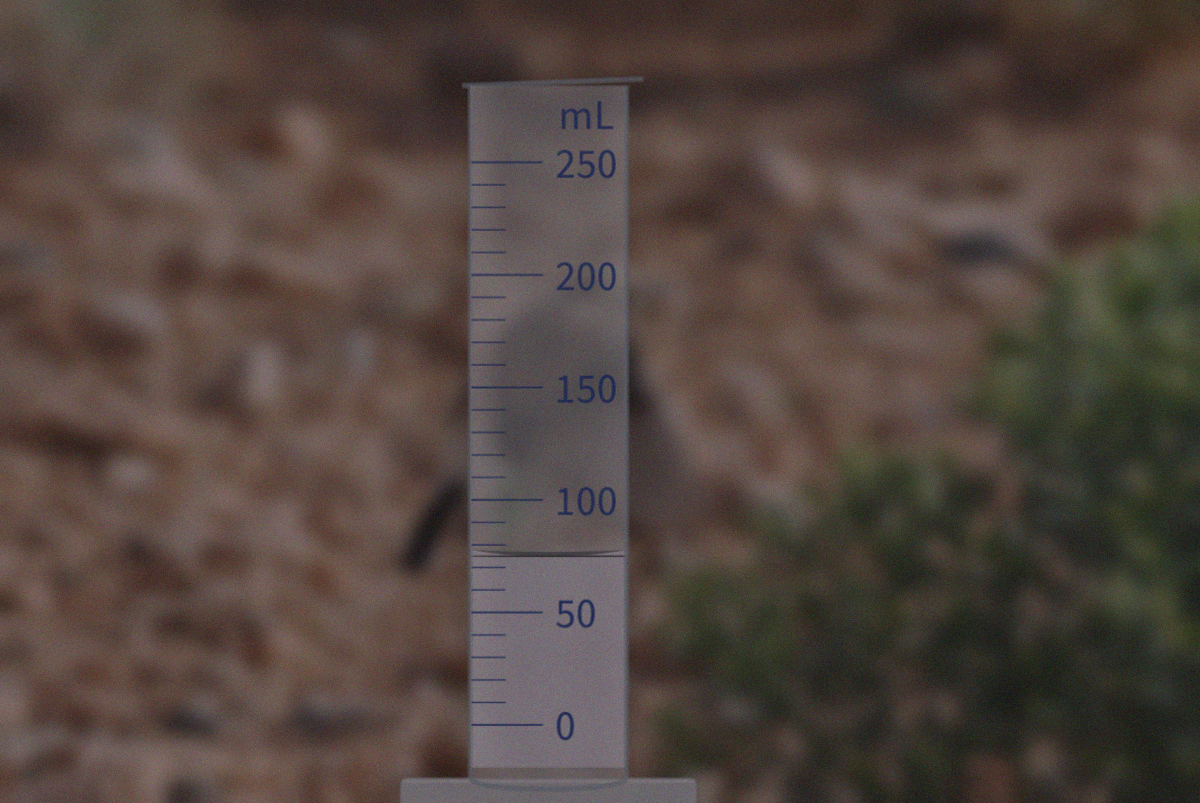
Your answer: 75,mL
